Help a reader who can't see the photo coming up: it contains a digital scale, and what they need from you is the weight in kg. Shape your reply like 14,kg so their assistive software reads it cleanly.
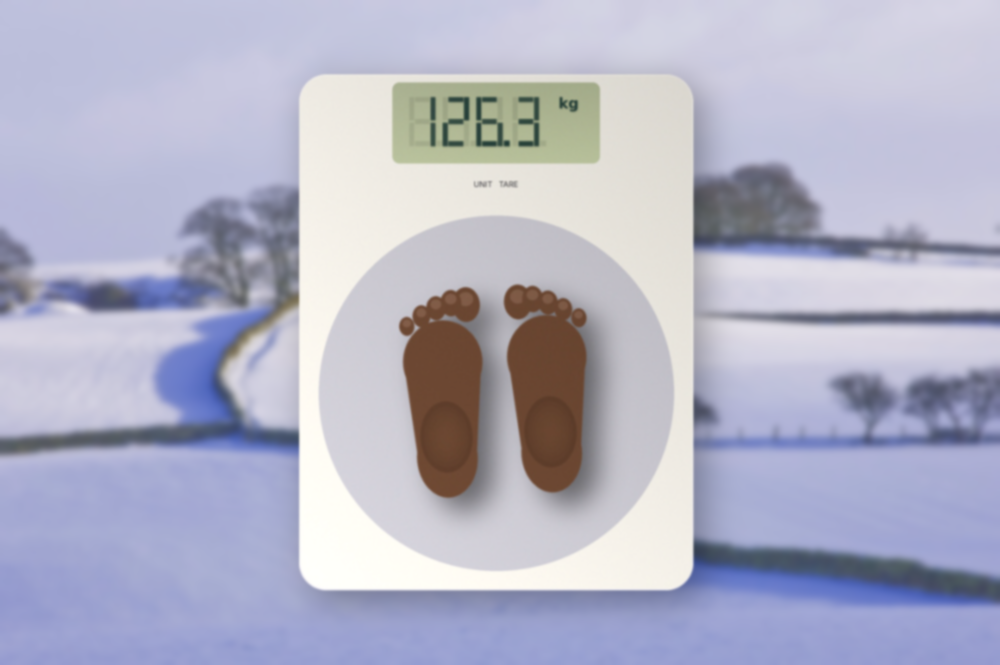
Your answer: 126.3,kg
